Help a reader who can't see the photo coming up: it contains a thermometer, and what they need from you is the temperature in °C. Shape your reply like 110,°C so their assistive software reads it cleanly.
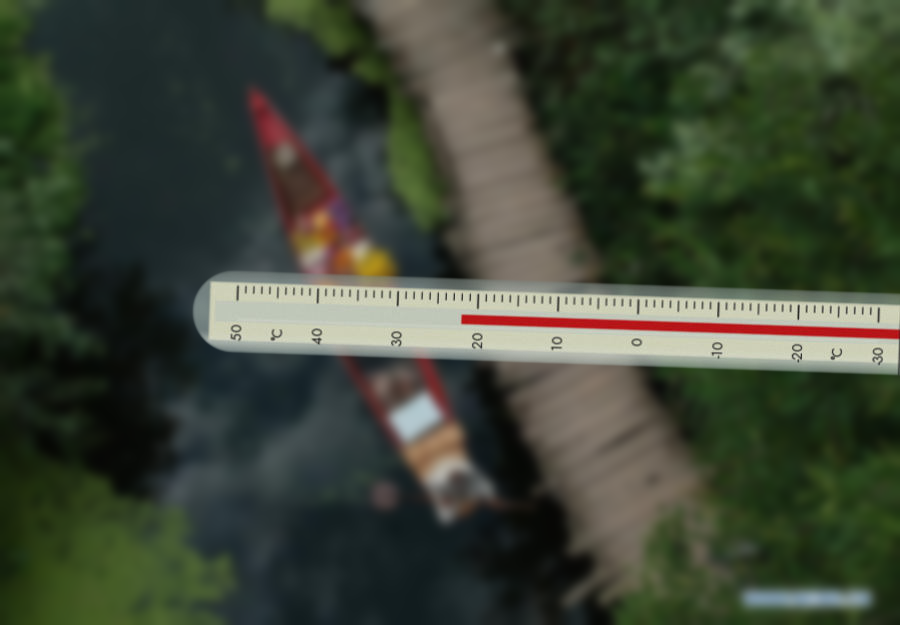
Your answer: 22,°C
